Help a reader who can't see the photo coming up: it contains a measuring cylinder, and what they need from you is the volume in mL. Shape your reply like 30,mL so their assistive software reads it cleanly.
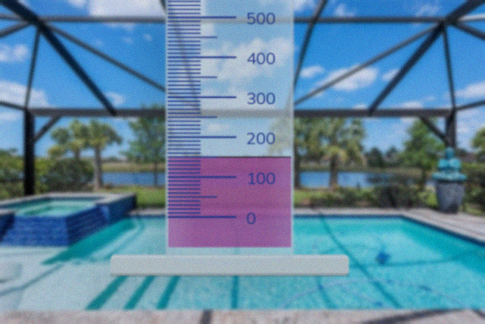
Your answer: 150,mL
